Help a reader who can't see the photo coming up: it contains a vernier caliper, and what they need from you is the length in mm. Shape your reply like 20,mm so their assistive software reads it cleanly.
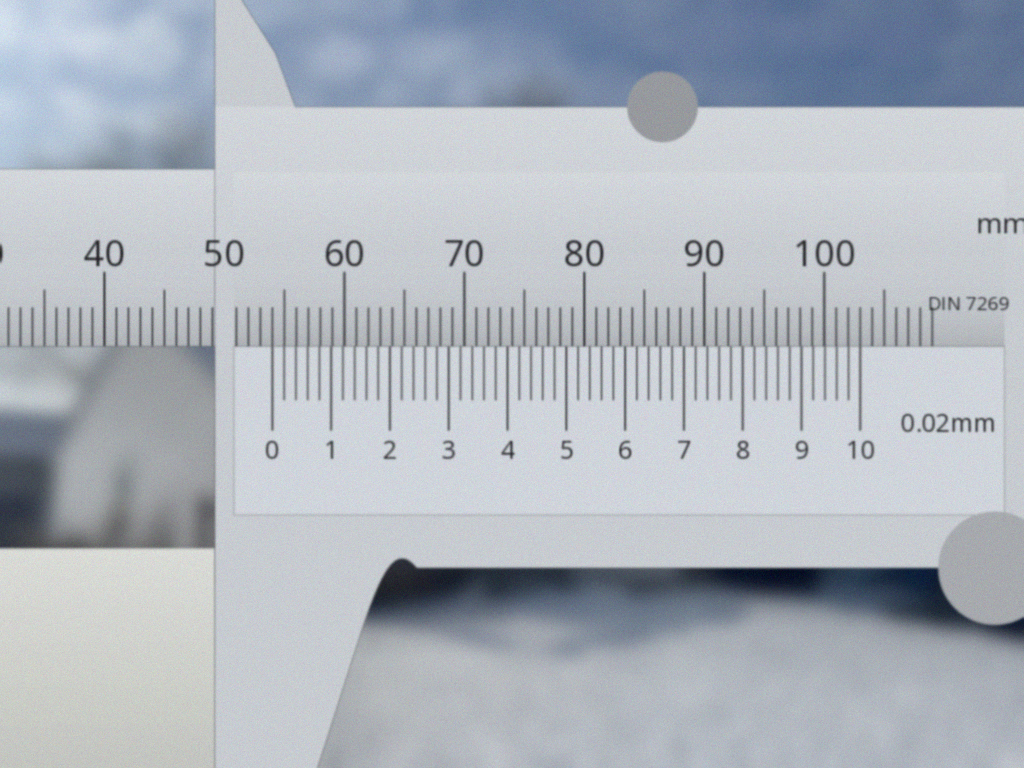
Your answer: 54.0,mm
